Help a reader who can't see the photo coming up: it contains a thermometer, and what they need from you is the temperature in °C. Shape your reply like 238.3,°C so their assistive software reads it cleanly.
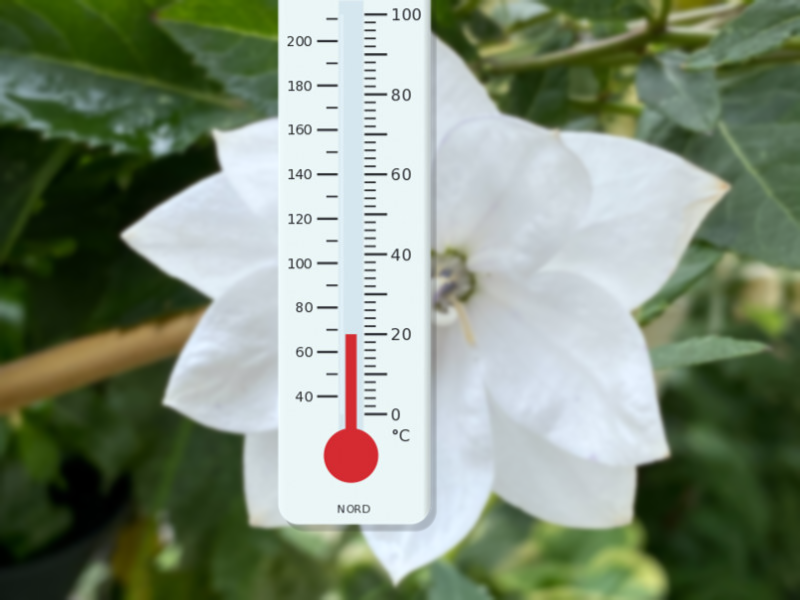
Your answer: 20,°C
